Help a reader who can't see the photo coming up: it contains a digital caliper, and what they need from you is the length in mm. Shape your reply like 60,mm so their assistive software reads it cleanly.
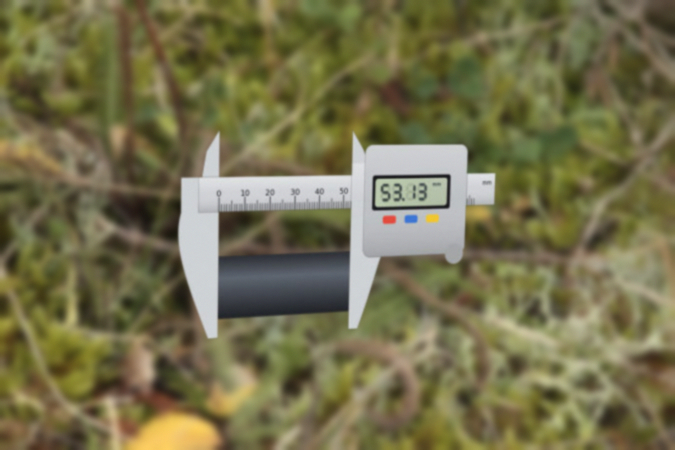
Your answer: 53.13,mm
